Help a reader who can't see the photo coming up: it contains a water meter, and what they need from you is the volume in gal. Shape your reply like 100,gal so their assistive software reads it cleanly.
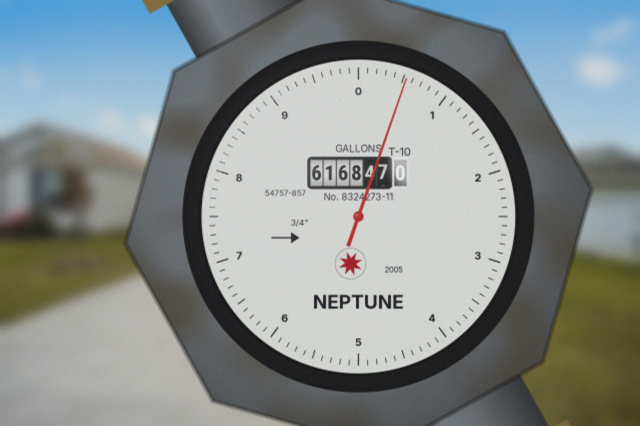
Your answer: 6168470.5,gal
